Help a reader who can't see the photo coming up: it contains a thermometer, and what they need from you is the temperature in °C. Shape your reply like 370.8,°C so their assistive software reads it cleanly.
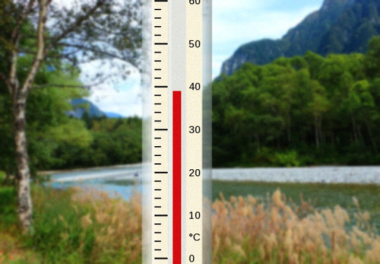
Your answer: 39,°C
